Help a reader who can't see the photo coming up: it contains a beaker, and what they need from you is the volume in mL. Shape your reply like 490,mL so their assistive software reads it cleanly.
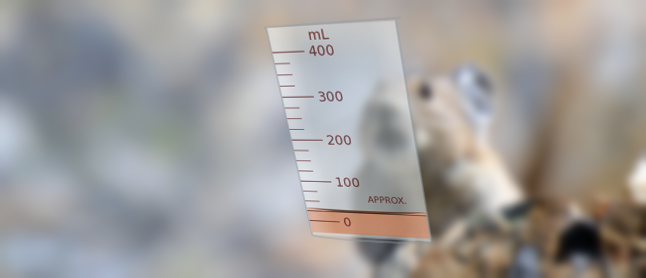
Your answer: 25,mL
